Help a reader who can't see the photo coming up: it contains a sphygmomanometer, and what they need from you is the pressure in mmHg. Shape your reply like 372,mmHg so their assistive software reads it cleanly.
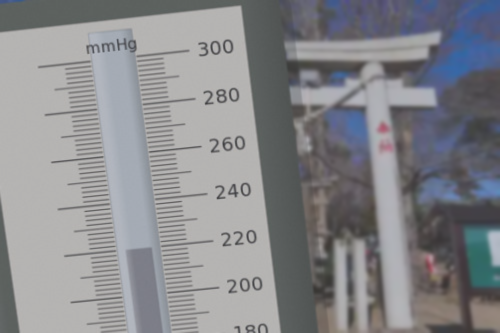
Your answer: 220,mmHg
